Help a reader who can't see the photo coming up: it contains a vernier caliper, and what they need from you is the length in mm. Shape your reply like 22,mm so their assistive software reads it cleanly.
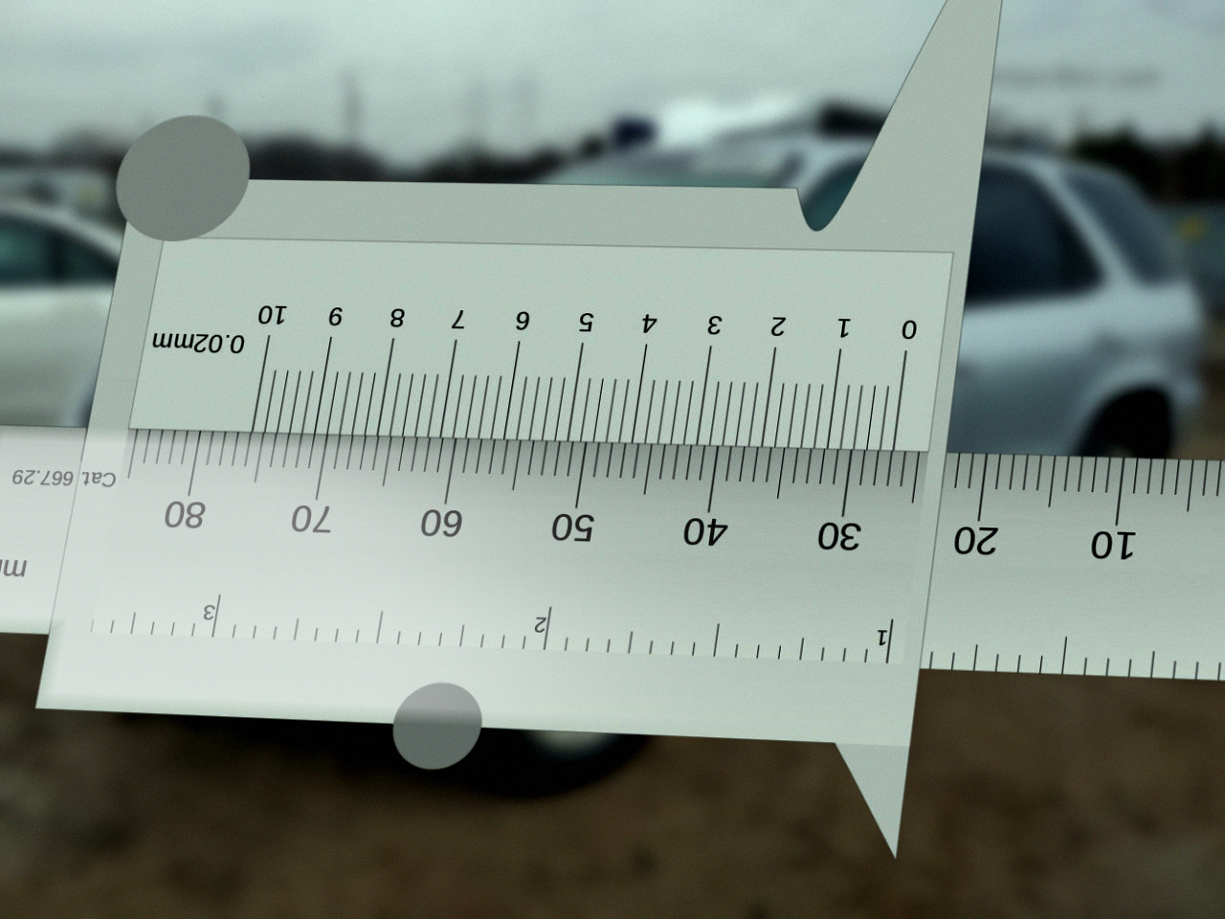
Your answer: 26.9,mm
